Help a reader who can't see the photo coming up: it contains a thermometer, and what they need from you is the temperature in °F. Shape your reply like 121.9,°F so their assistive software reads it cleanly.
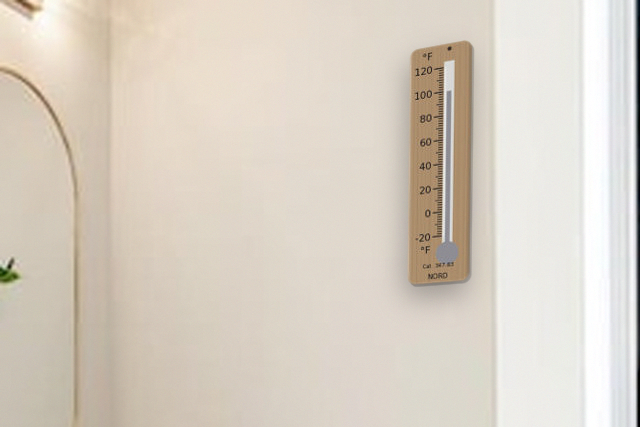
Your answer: 100,°F
